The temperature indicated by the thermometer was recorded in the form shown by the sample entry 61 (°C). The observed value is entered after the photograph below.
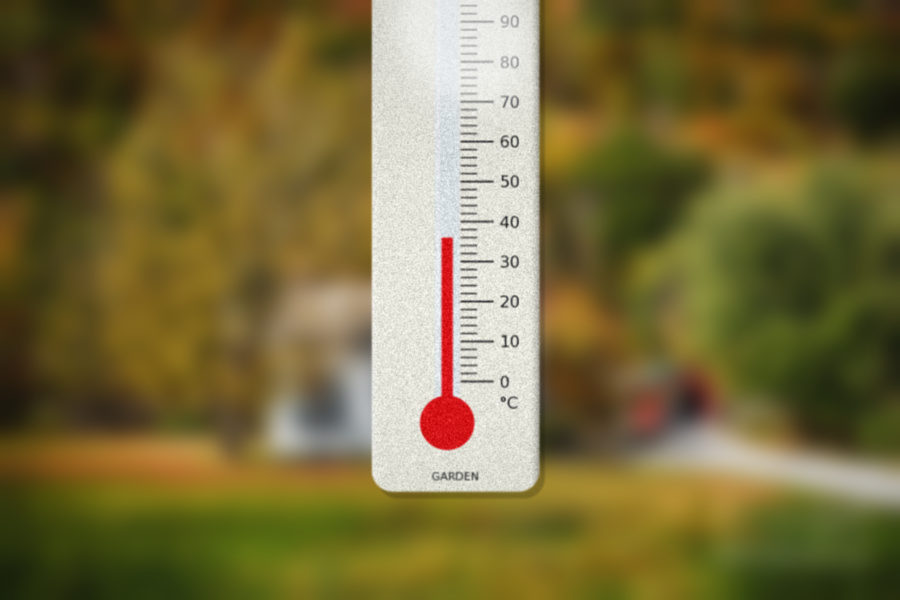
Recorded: 36 (°C)
